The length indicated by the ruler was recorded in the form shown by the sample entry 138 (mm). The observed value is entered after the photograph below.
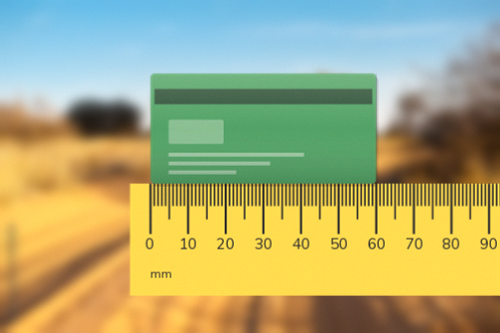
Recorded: 60 (mm)
